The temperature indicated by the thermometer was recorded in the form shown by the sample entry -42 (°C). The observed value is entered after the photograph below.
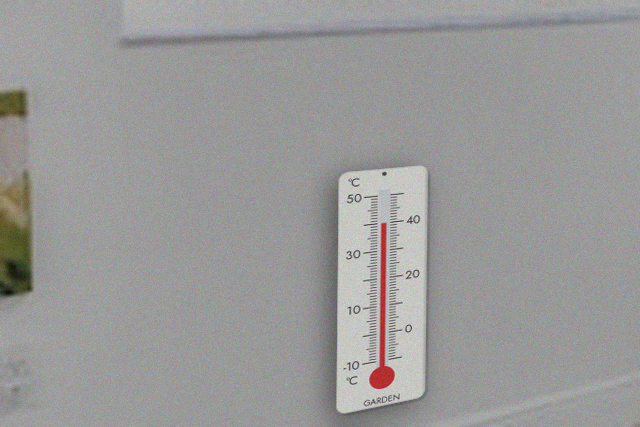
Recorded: 40 (°C)
